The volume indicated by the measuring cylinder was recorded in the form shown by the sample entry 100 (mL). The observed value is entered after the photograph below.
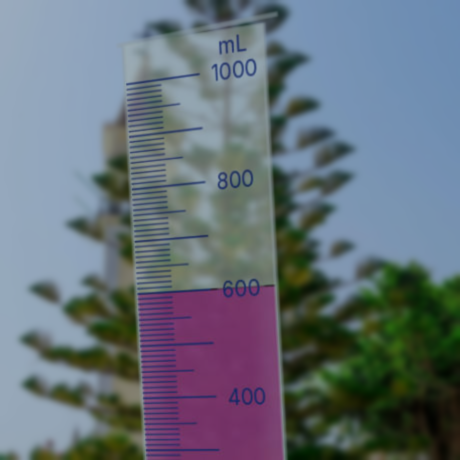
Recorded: 600 (mL)
